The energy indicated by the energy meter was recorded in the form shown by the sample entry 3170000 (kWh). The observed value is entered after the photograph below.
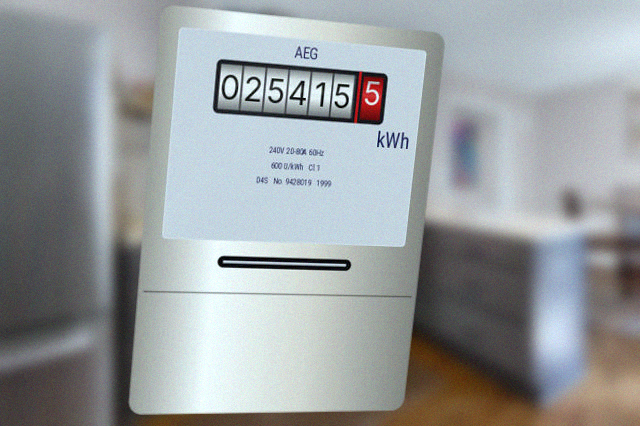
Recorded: 25415.5 (kWh)
